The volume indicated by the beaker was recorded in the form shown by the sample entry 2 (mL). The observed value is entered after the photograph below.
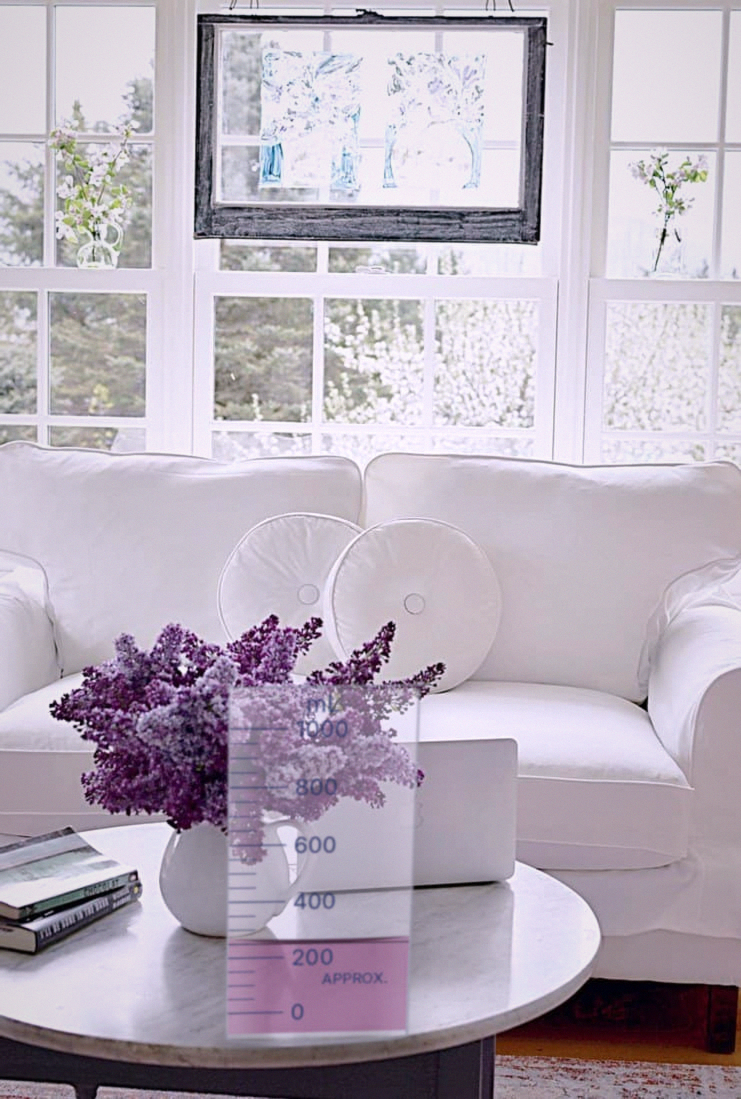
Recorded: 250 (mL)
